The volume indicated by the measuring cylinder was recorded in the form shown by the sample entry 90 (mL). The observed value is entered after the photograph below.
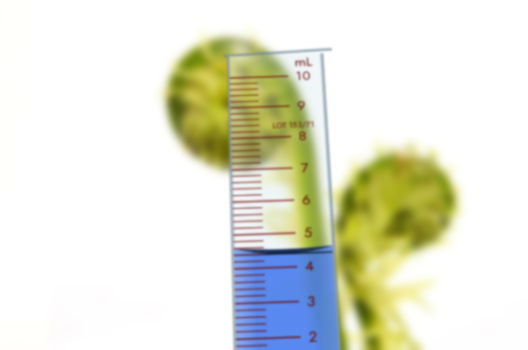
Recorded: 4.4 (mL)
